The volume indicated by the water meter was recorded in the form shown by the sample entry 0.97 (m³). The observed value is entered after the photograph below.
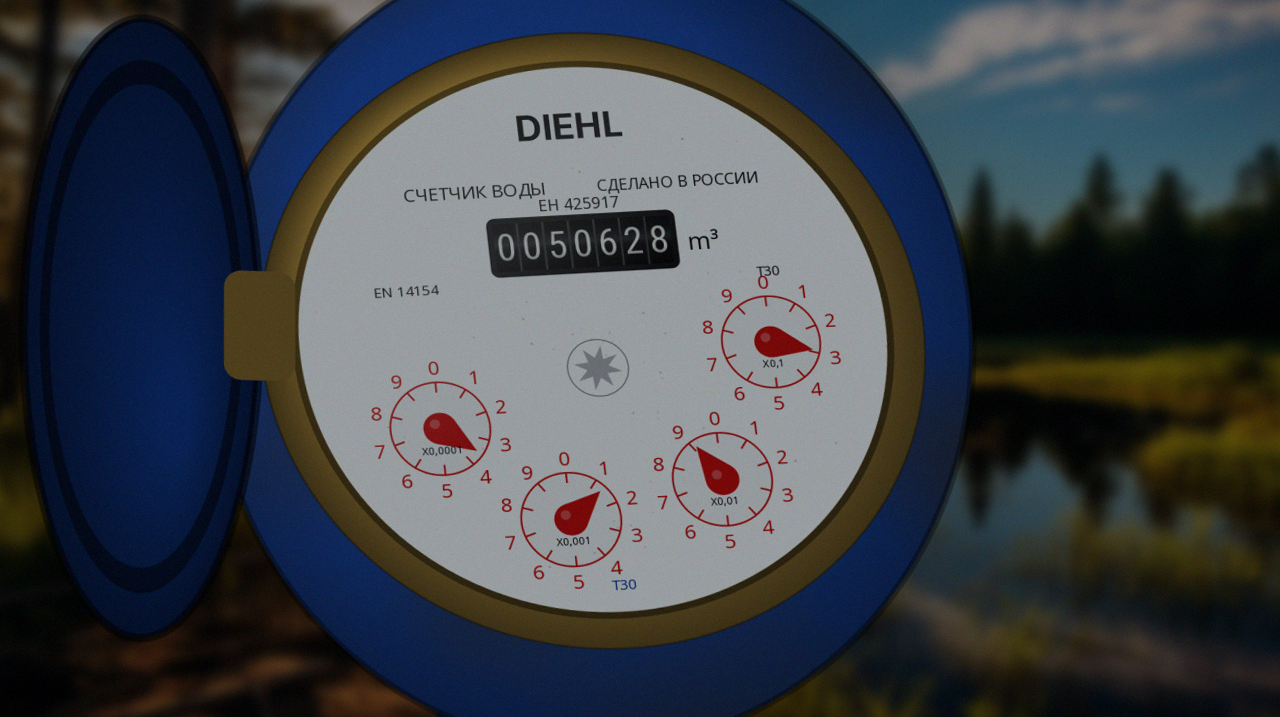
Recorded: 50628.2913 (m³)
